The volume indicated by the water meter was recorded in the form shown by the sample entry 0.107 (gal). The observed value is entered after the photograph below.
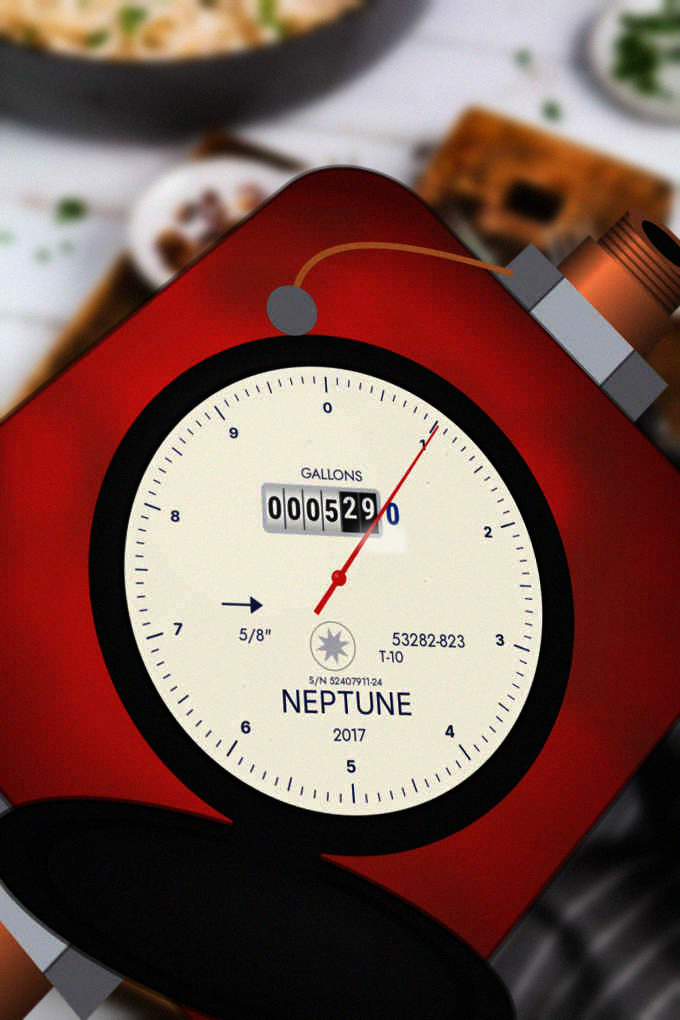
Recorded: 5291.0 (gal)
